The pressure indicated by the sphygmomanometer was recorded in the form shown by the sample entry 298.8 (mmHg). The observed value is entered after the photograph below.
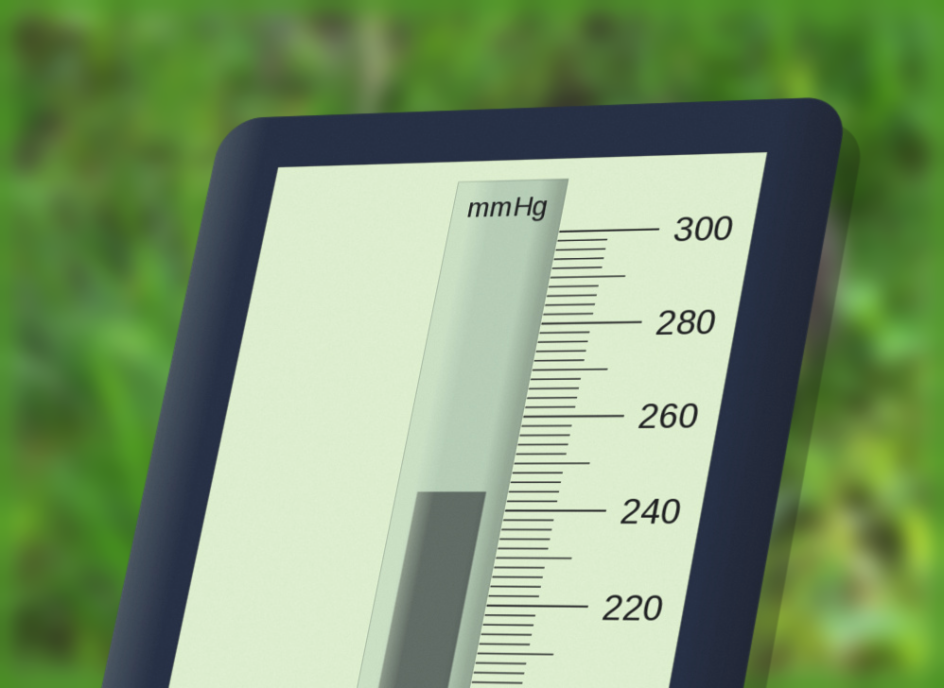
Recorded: 244 (mmHg)
